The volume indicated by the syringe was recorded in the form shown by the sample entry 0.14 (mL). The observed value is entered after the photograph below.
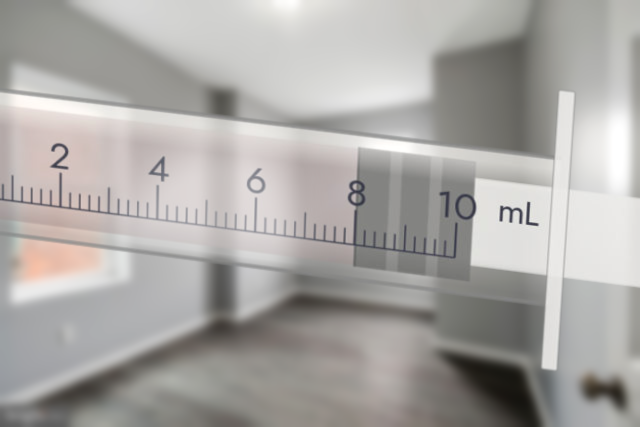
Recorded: 8 (mL)
